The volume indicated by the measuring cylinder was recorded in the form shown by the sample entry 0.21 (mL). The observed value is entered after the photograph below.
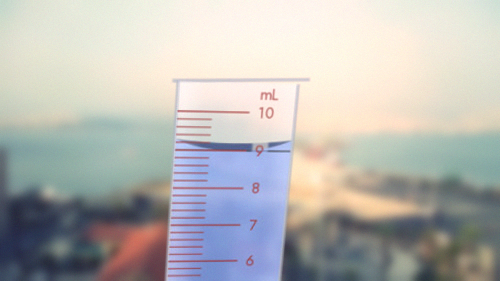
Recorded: 9 (mL)
